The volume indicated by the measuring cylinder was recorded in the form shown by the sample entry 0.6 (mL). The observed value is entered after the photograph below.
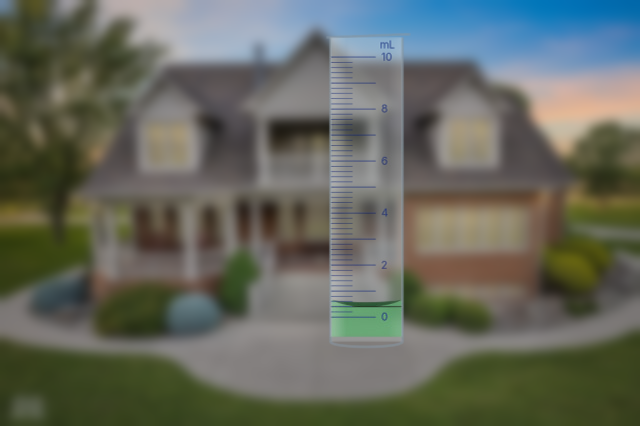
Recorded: 0.4 (mL)
